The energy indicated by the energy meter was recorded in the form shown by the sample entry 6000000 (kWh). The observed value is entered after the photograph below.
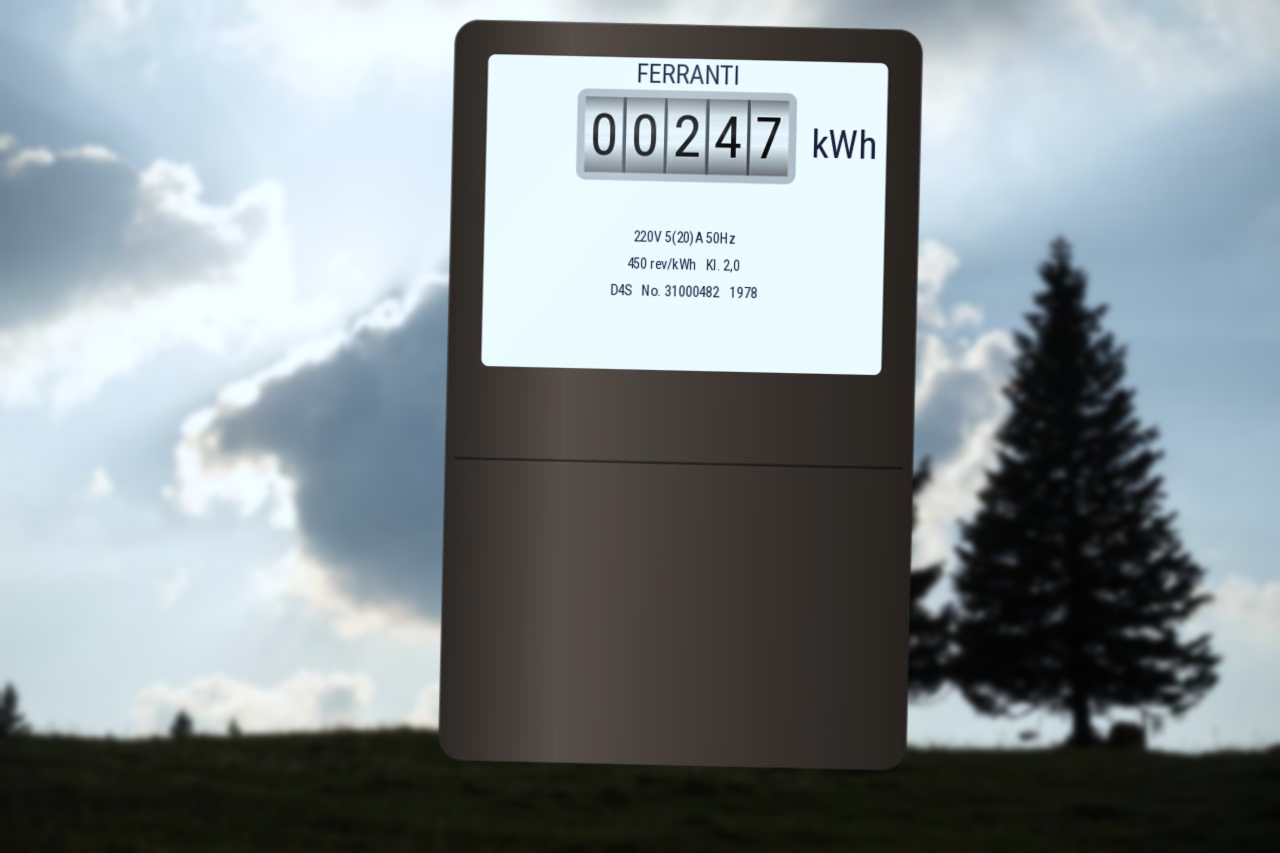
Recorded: 247 (kWh)
